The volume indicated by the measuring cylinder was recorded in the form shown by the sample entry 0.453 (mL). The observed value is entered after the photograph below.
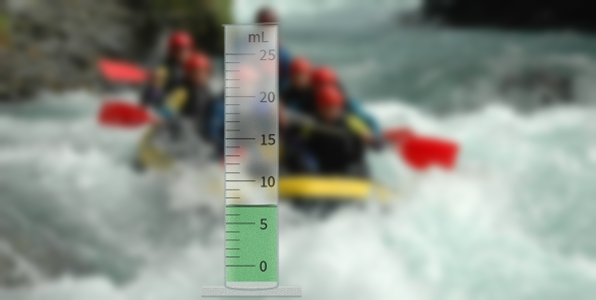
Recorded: 7 (mL)
